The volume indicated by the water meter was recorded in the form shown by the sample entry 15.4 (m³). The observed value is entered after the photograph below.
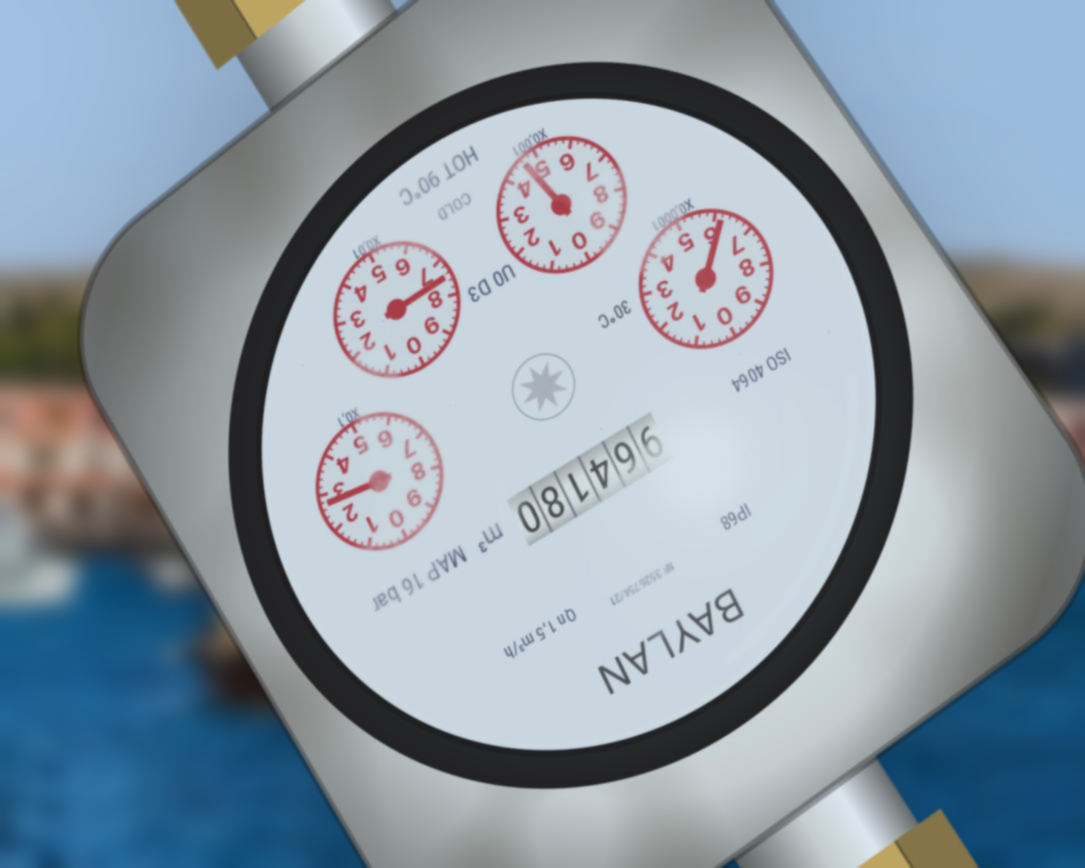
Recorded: 964180.2746 (m³)
